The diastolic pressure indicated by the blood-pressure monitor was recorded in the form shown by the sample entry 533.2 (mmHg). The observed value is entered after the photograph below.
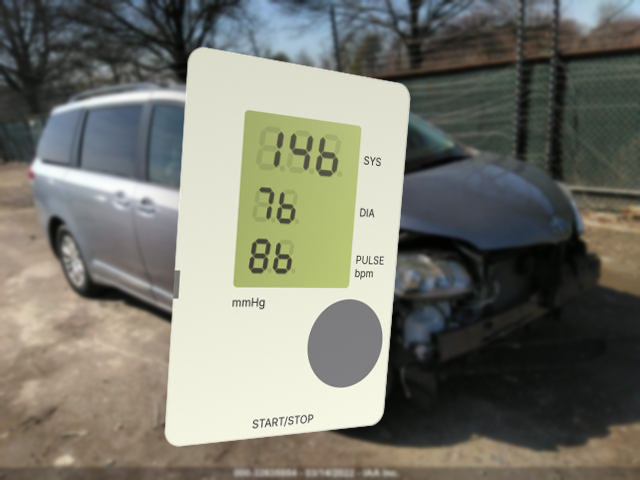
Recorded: 76 (mmHg)
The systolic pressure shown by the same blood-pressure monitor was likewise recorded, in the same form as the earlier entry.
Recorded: 146 (mmHg)
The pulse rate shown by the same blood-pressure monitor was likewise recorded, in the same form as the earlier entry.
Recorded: 86 (bpm)
